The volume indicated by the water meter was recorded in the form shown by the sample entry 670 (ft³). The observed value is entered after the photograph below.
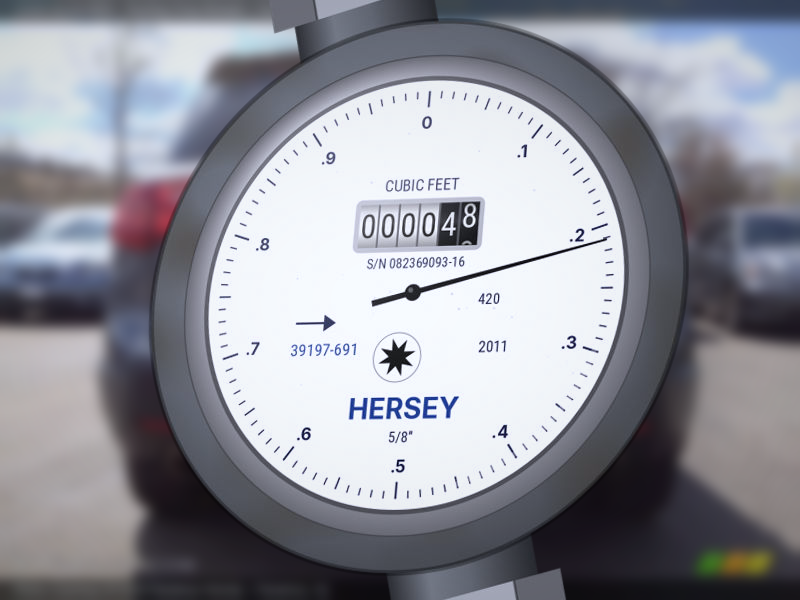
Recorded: 48.21 (ft³)
